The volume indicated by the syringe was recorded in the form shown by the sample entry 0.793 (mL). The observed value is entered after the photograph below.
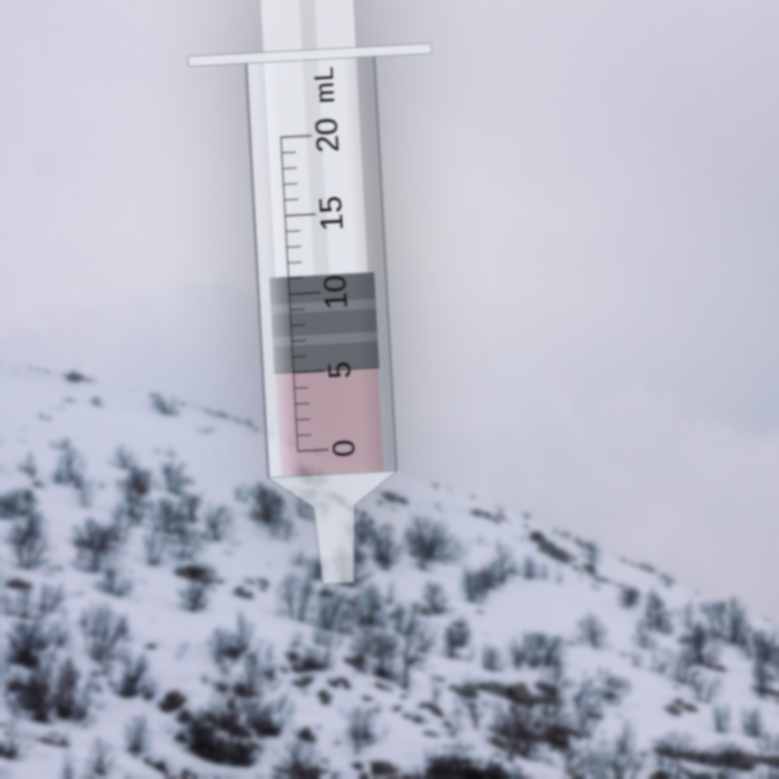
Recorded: 5 (mL)
